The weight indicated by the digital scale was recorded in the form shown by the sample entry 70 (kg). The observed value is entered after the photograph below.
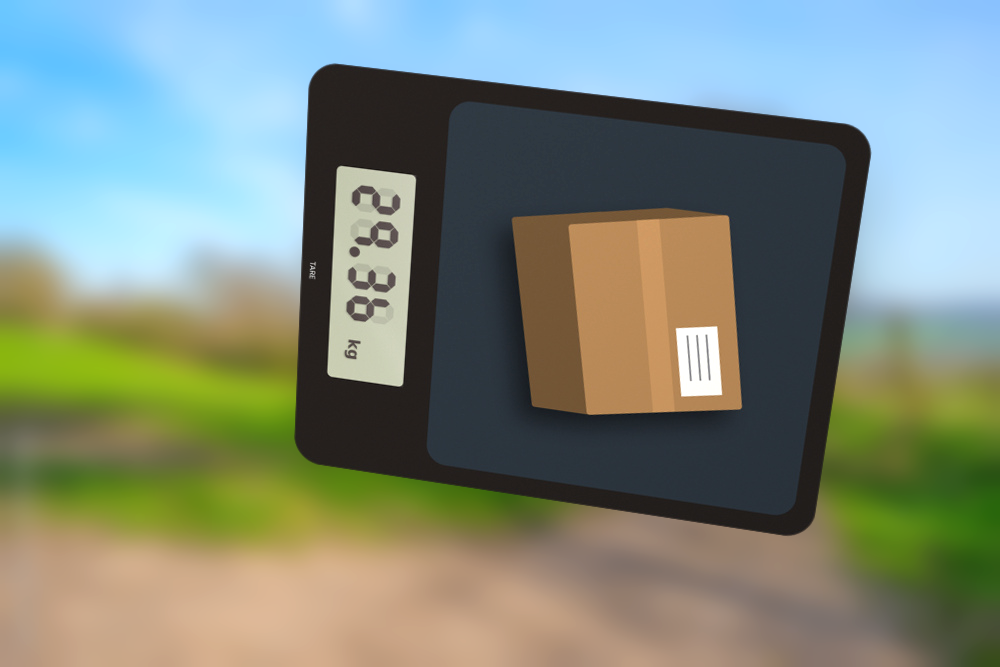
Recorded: 29.36 (kg)
